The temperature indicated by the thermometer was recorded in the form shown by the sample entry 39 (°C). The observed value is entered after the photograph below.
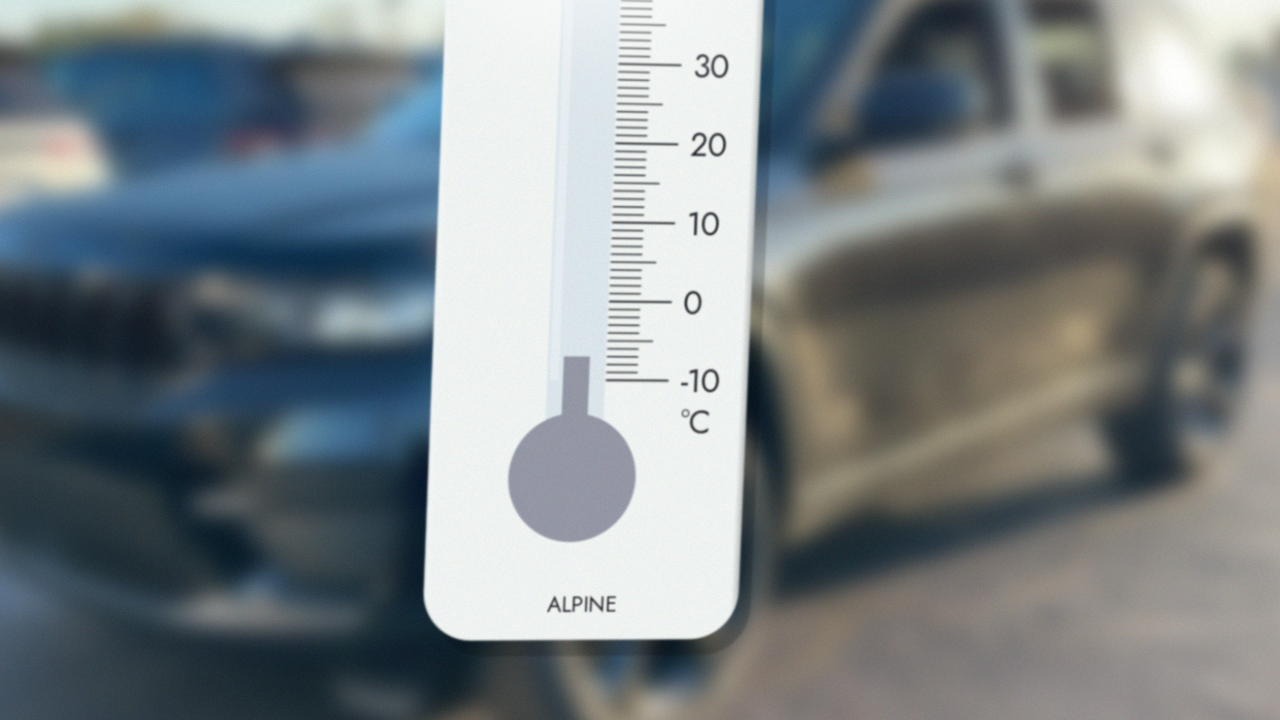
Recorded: -7 (°C)
